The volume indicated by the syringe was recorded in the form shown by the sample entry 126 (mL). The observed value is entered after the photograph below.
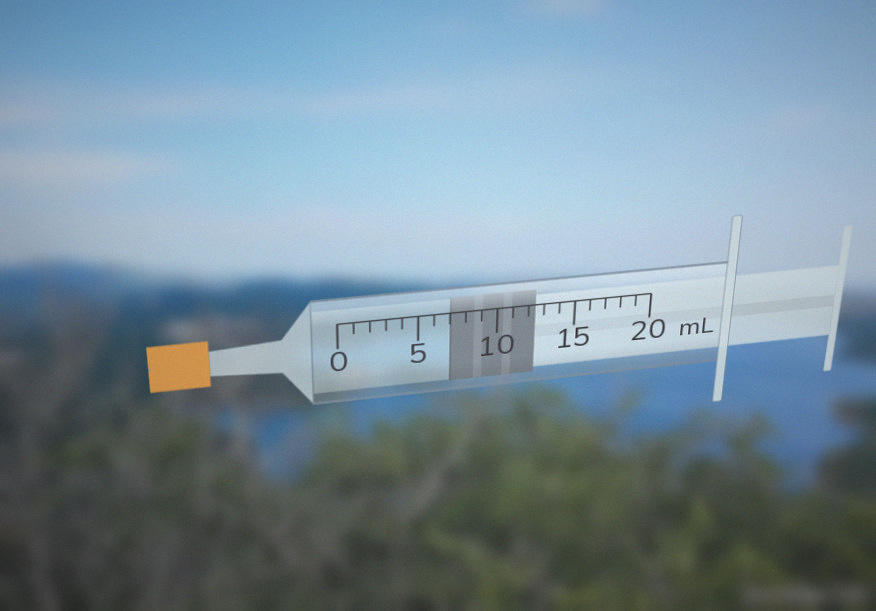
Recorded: 7 (mL)
